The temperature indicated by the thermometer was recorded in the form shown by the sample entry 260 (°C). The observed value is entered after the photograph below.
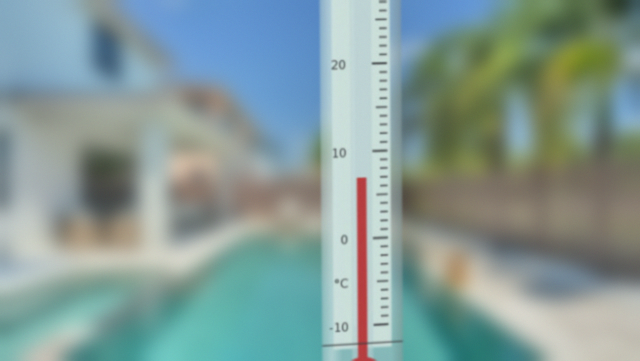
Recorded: 7 (°C)
